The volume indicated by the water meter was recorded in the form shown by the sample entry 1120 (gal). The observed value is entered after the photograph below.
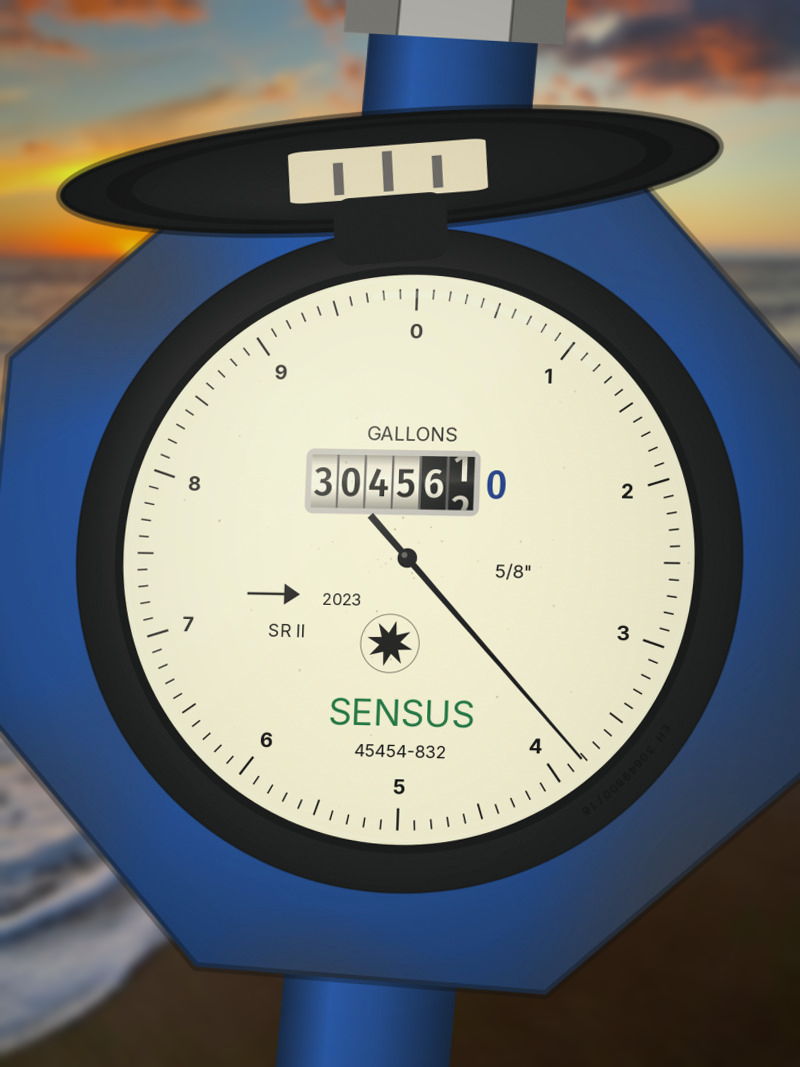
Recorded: 3045613.8 (gal)
